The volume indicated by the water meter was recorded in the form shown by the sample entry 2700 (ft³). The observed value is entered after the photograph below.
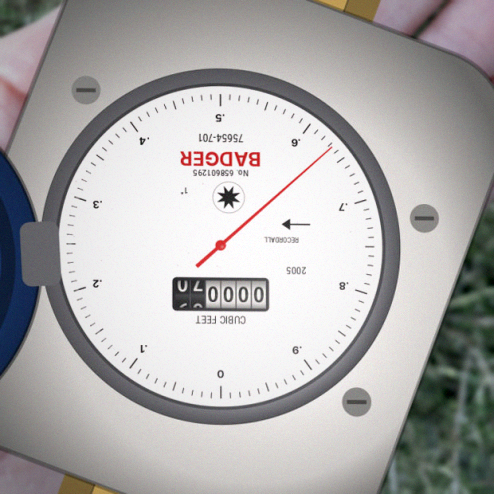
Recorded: 69.63 (ft³)
